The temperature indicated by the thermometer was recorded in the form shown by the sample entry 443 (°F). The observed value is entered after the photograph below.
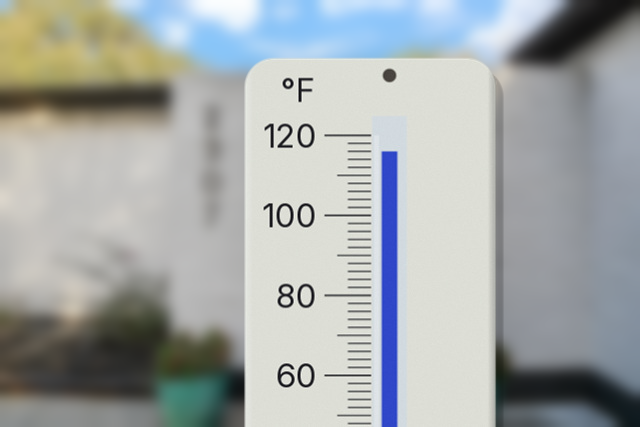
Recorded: 116 (°F)
